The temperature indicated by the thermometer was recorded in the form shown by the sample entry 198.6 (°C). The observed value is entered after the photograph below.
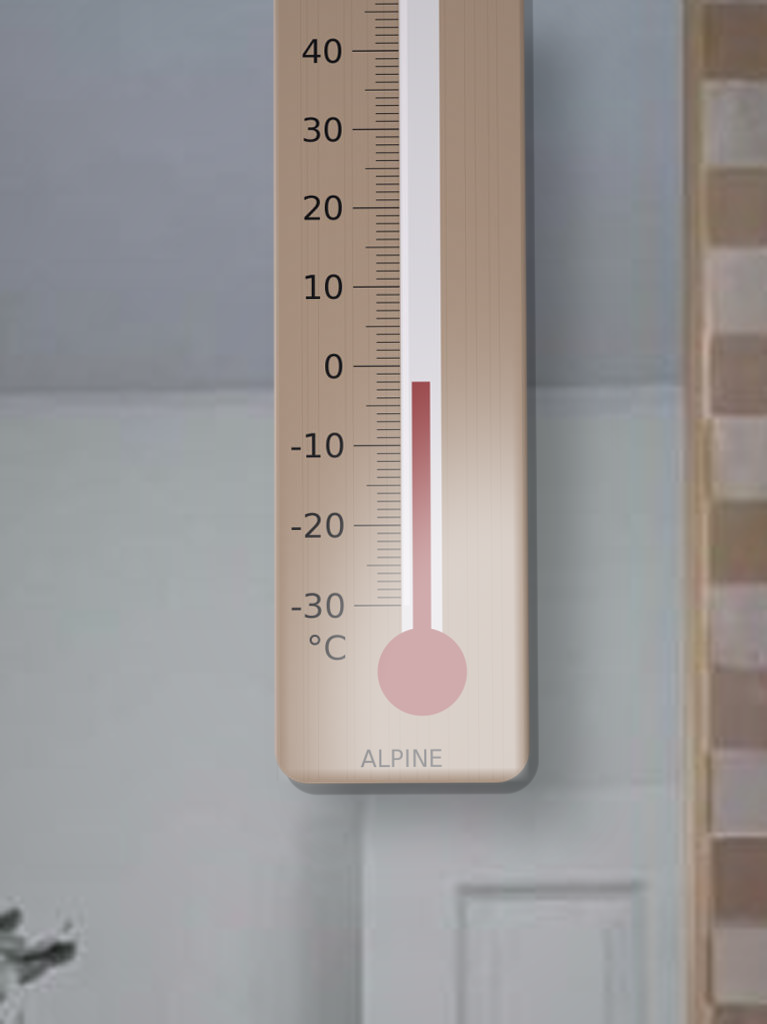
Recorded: -2 (°C)
